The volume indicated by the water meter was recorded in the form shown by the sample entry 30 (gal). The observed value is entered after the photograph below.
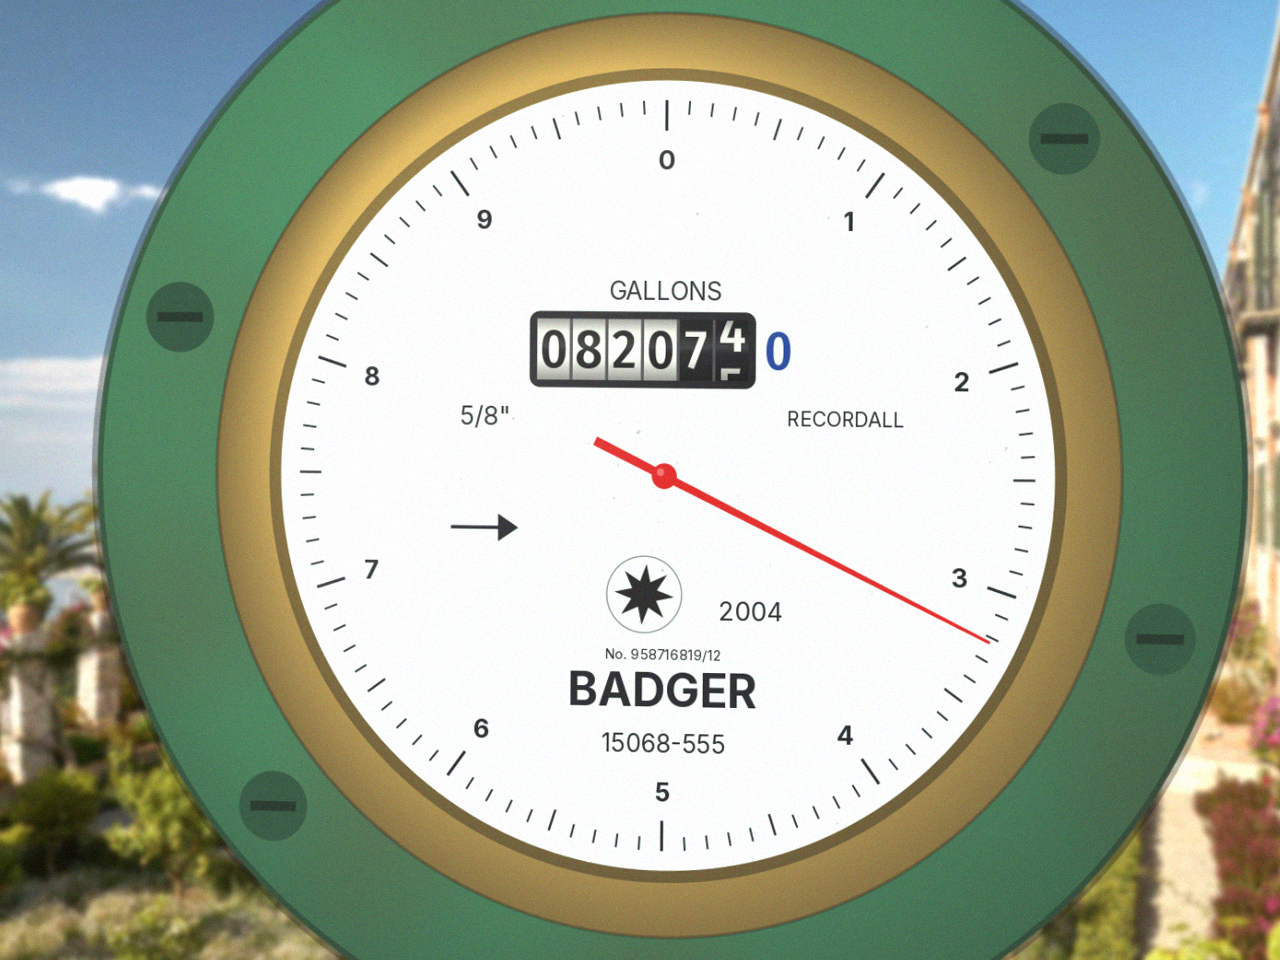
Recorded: 820743.2 (gal)
